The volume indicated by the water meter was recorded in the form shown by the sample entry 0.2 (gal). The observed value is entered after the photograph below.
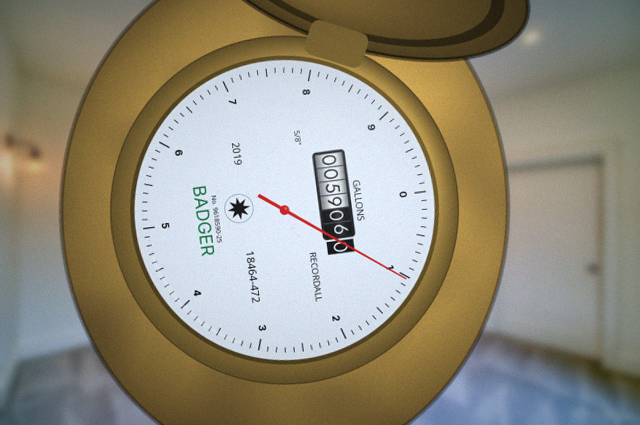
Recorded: 59061.0 (gal)
